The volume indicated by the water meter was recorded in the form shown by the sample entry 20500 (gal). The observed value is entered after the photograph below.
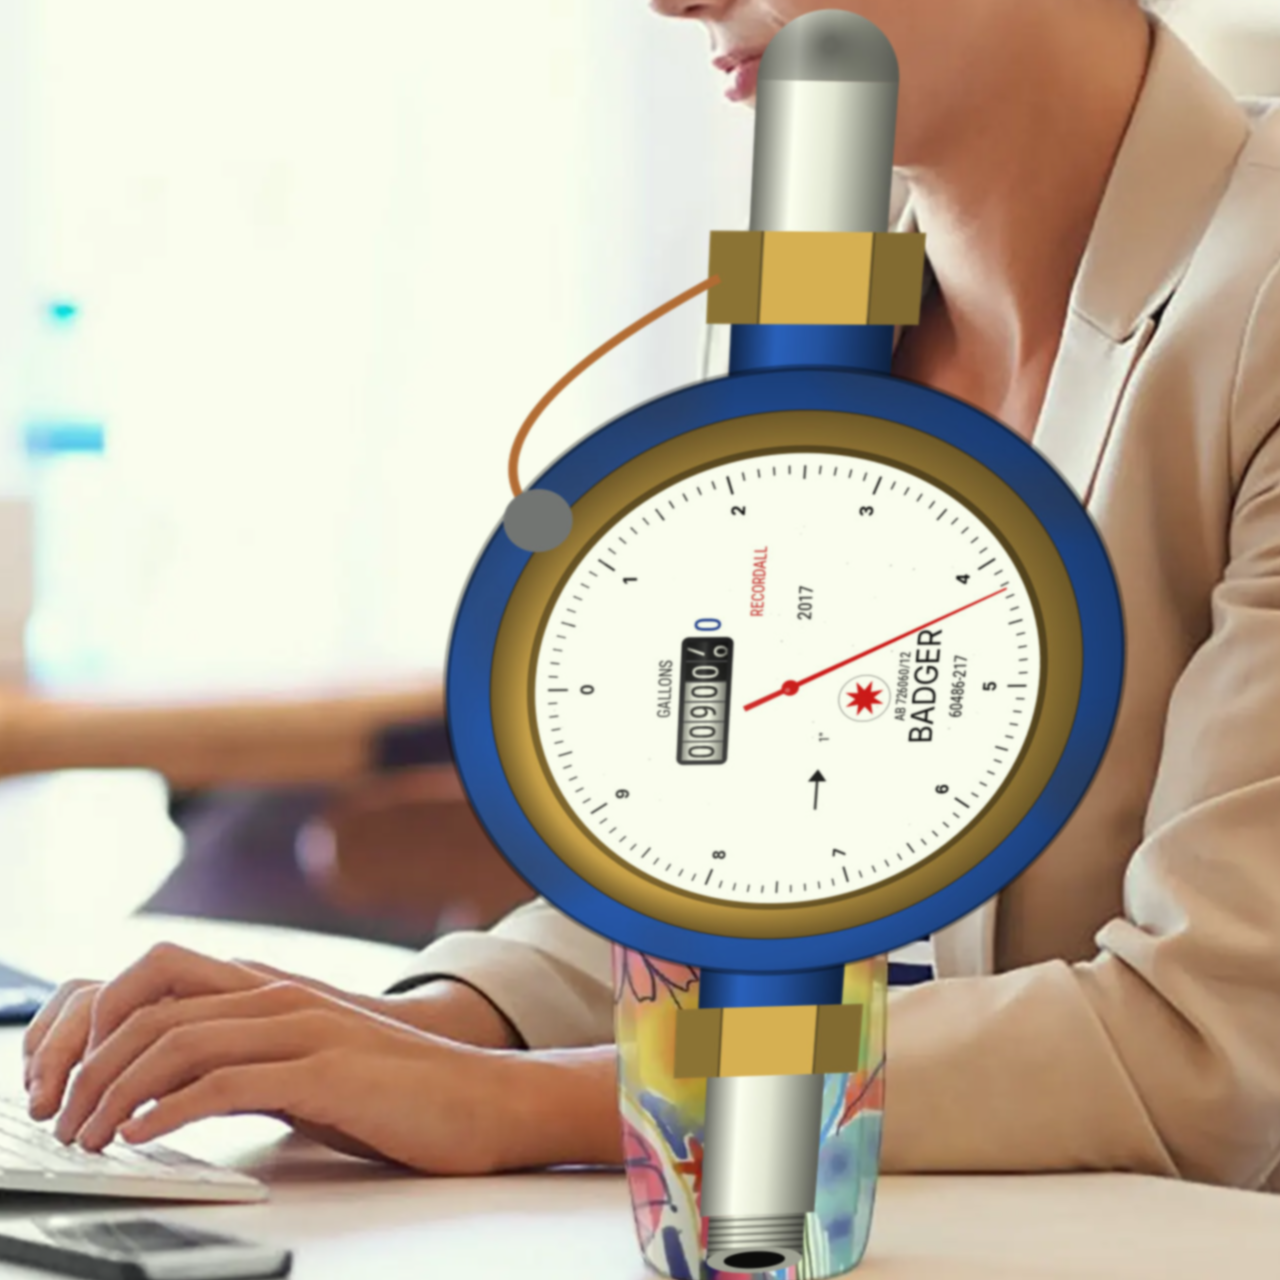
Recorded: 90074.2 (gal)
